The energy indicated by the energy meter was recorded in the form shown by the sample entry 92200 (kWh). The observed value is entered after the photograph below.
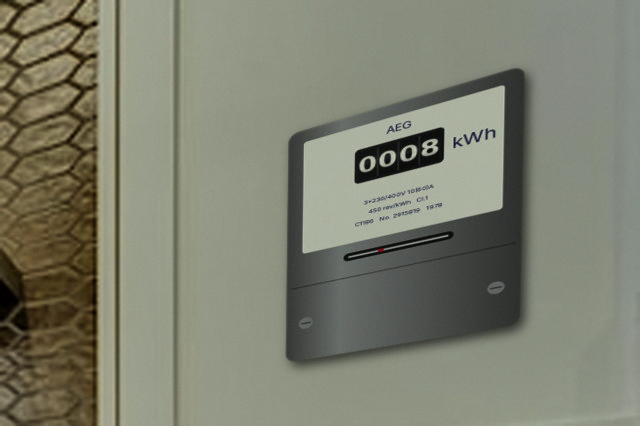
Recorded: 8 (kWh)
